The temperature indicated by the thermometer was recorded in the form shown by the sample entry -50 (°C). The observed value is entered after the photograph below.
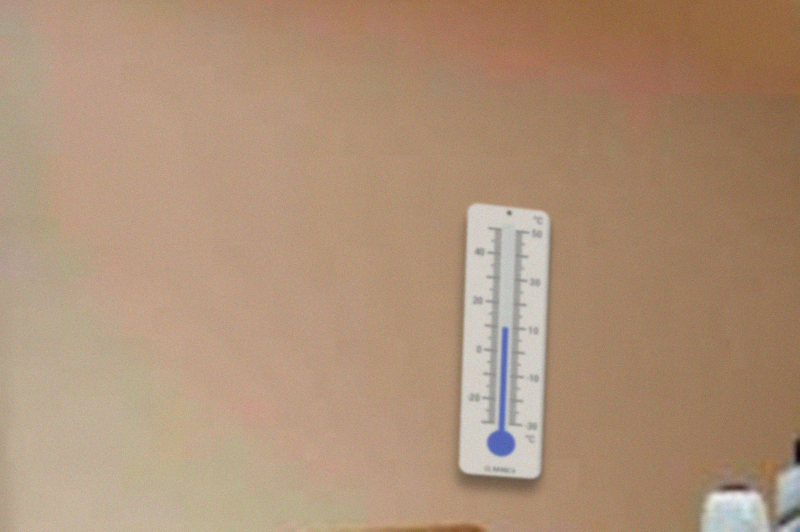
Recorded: 10 (°C)
